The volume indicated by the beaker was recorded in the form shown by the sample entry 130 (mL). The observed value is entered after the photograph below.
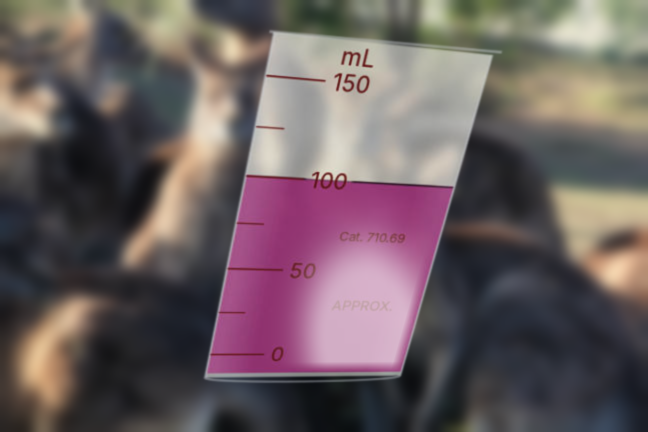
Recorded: 100 (mL)
